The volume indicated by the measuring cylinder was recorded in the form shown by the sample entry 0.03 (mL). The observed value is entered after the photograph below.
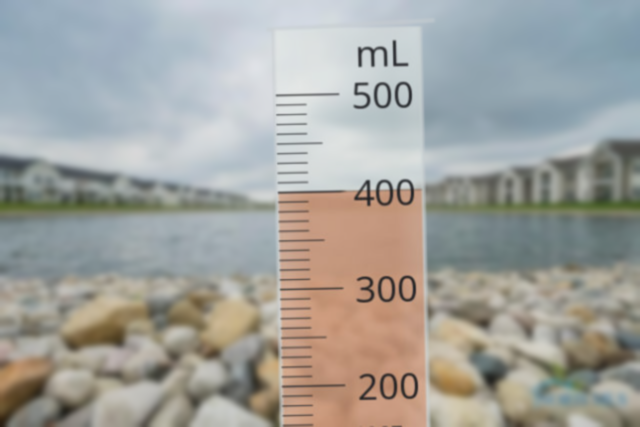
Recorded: 400 (mL)
